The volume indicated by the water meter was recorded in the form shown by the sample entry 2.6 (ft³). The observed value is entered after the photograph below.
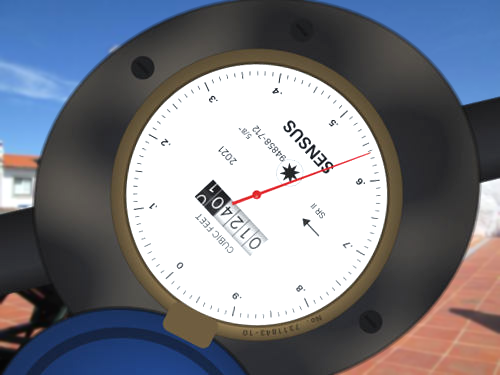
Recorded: 12400.56 (ft³)
